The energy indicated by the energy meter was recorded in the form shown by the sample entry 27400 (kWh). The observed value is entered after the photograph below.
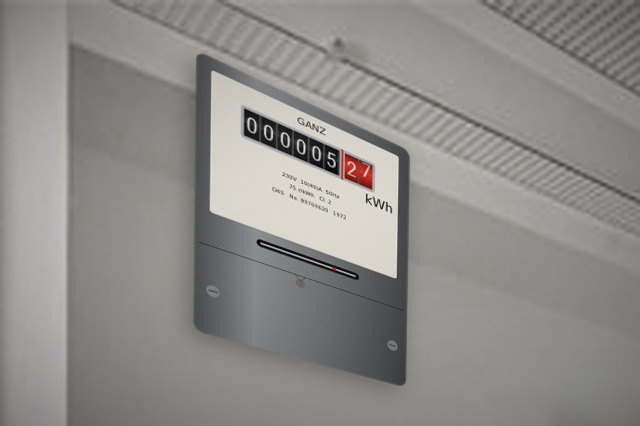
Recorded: 5.27 (kWh)
